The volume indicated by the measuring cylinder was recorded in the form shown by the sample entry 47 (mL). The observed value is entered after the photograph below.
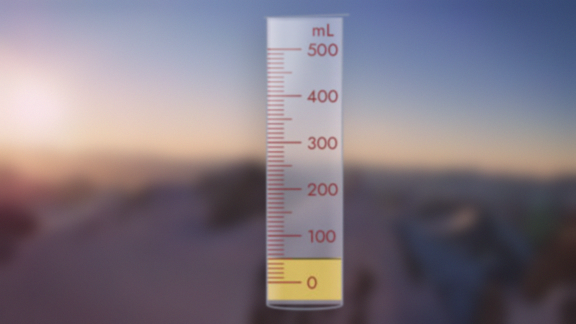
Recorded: 50 (mL)
